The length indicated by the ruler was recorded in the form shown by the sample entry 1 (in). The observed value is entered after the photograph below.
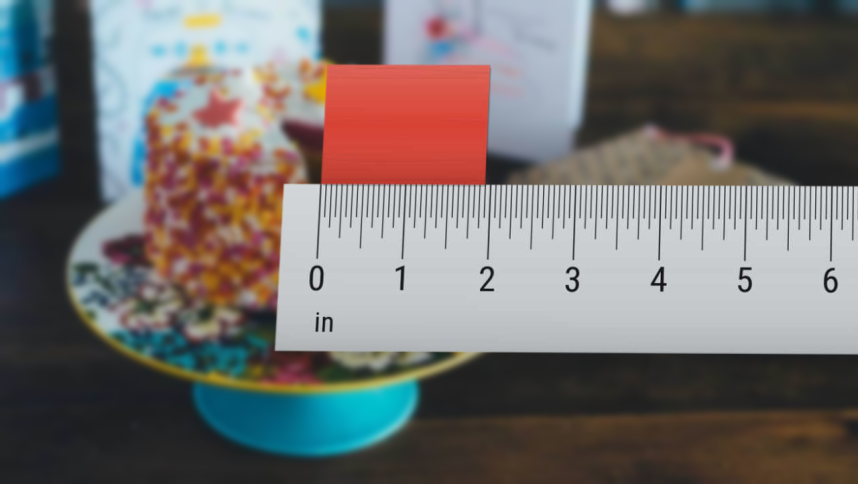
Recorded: 1.9375 (in)
